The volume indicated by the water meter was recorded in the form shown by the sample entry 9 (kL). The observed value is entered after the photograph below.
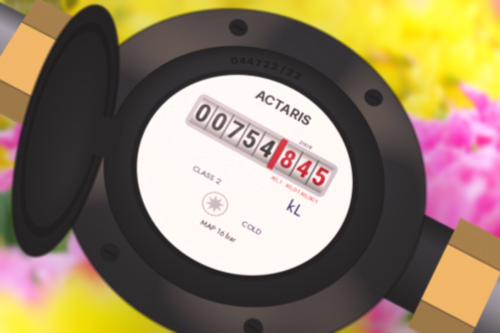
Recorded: 754.845 (kL)
